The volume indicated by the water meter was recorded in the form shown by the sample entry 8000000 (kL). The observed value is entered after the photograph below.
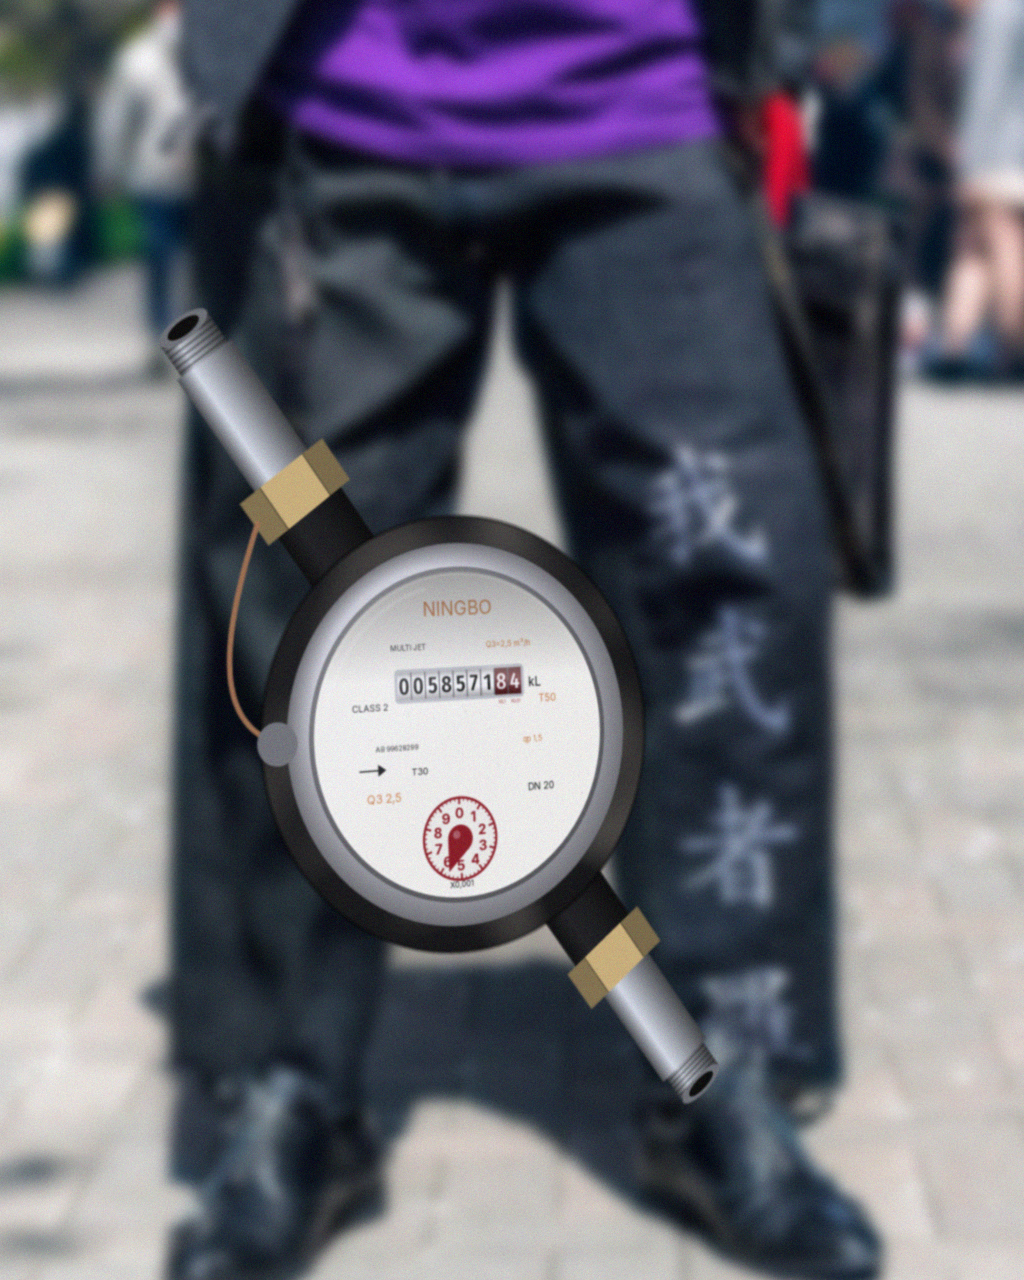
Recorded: 58571.845 (kL)
